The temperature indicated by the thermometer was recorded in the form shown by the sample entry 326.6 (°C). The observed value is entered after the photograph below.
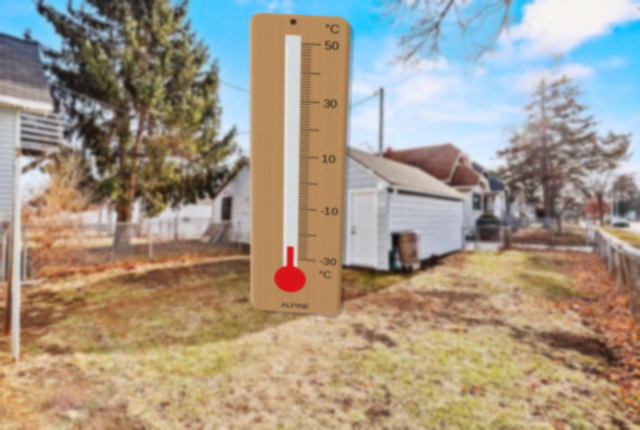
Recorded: -25 (°C)
